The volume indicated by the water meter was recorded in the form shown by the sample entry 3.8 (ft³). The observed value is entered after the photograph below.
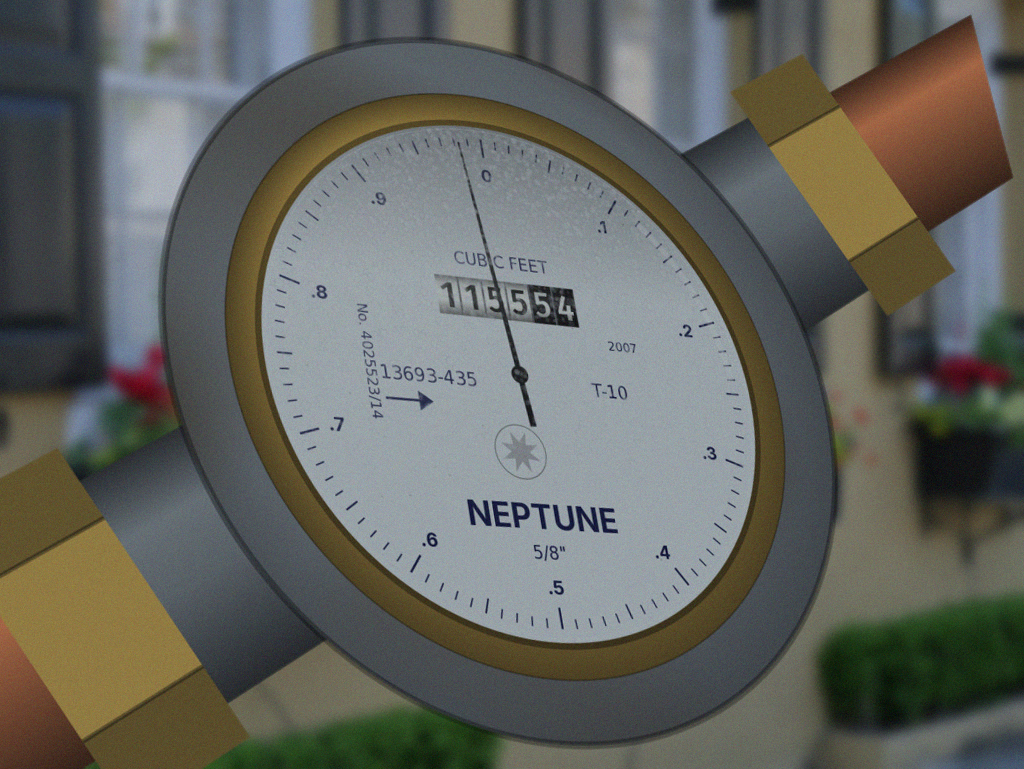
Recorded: 115553.98 (ft³)
